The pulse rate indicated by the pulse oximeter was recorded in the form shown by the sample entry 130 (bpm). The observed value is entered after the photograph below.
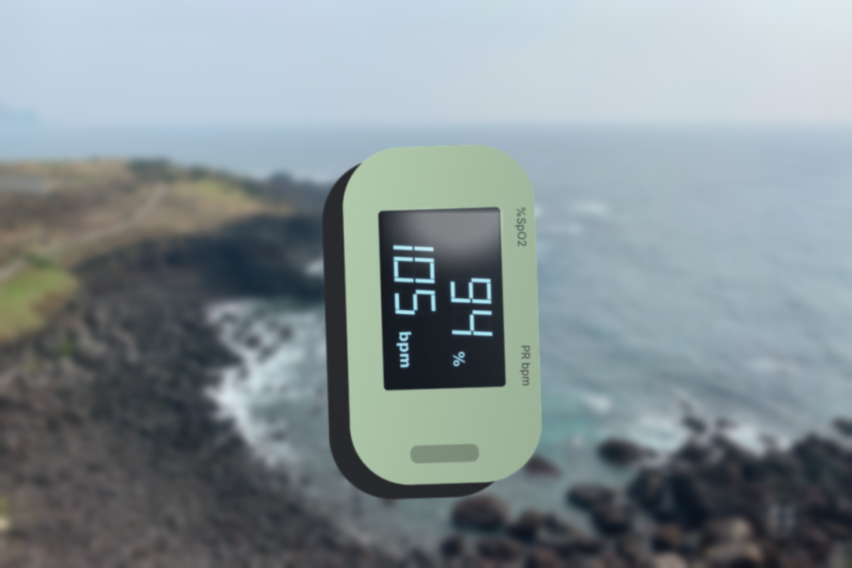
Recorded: 105 (bpm)
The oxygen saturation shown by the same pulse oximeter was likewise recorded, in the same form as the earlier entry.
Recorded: 94 (%)
